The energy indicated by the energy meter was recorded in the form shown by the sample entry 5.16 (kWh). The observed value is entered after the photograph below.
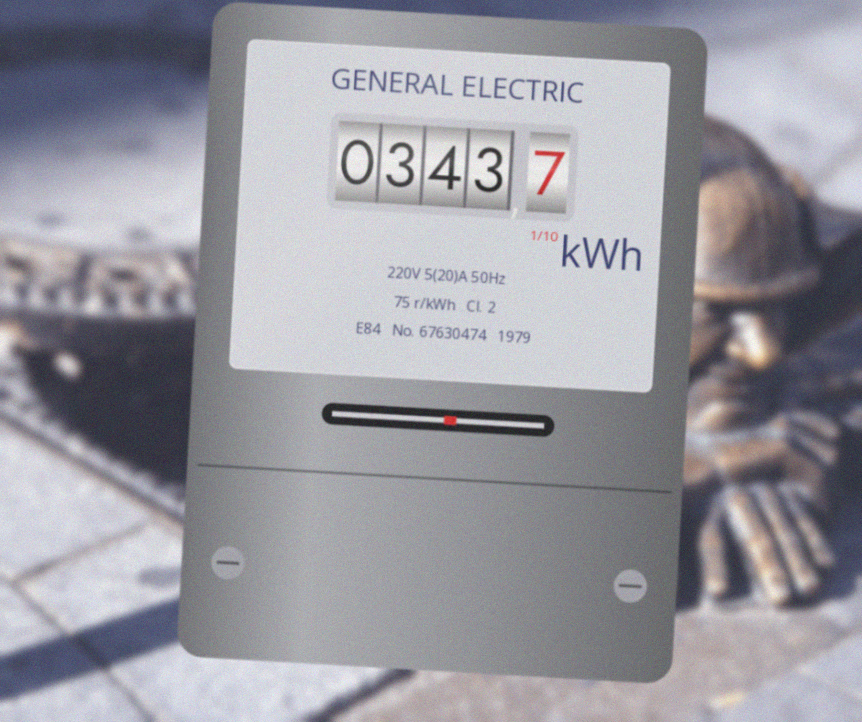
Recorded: 343.7 (kWh)
